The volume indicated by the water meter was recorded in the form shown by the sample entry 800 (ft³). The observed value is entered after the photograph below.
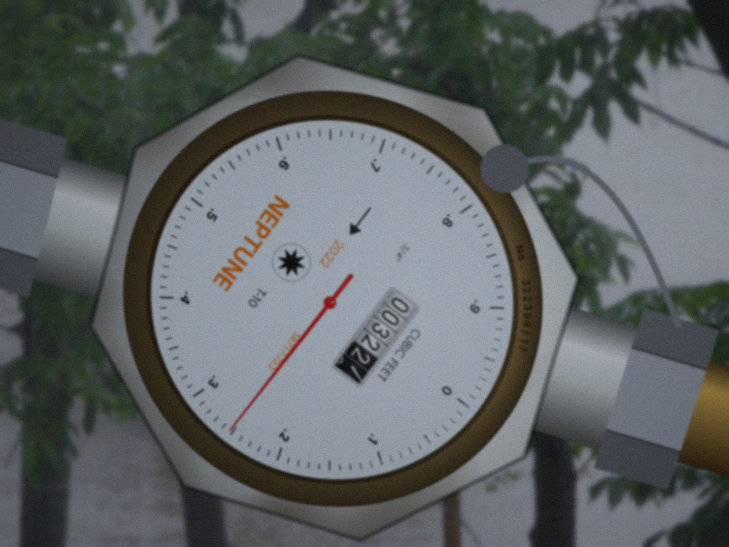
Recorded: 3227.25 (ft³)
